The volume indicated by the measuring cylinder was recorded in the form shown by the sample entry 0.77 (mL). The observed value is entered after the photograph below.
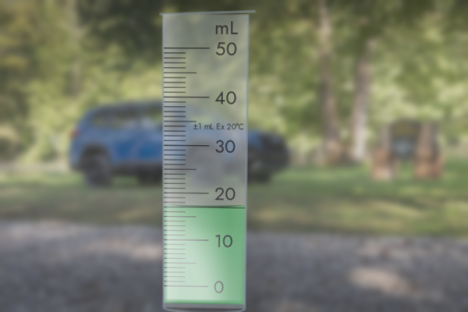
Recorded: 17 (mL)
